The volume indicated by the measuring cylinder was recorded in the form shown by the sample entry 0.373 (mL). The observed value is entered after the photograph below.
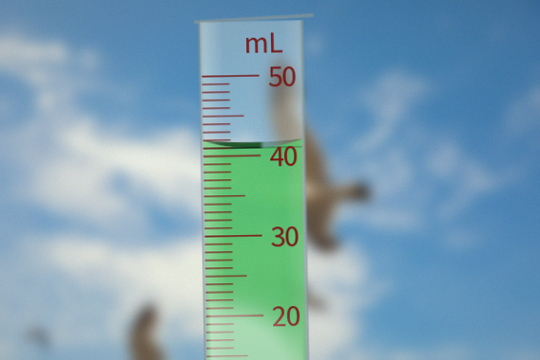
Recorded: 41 (mL)
